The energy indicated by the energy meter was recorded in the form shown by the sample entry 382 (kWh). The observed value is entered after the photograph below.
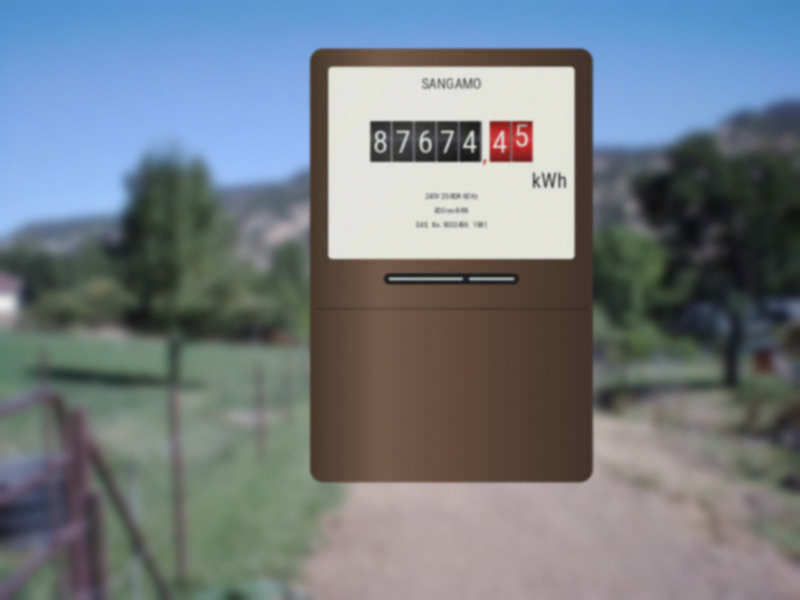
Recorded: 87674.45 (kWh)
